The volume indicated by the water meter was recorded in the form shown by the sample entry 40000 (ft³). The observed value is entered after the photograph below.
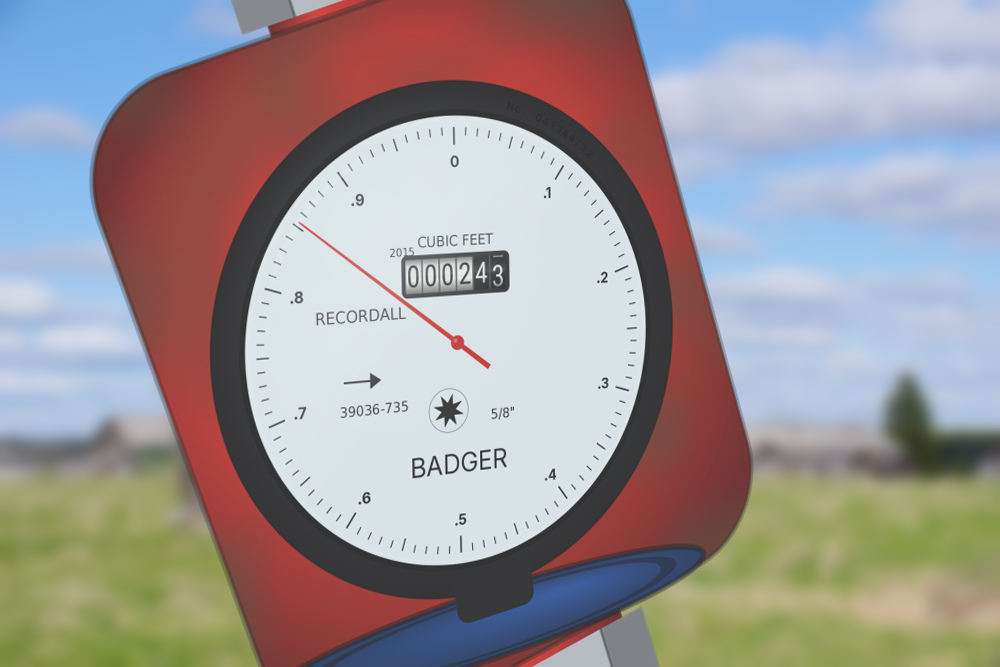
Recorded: 242.85 (ft³)
